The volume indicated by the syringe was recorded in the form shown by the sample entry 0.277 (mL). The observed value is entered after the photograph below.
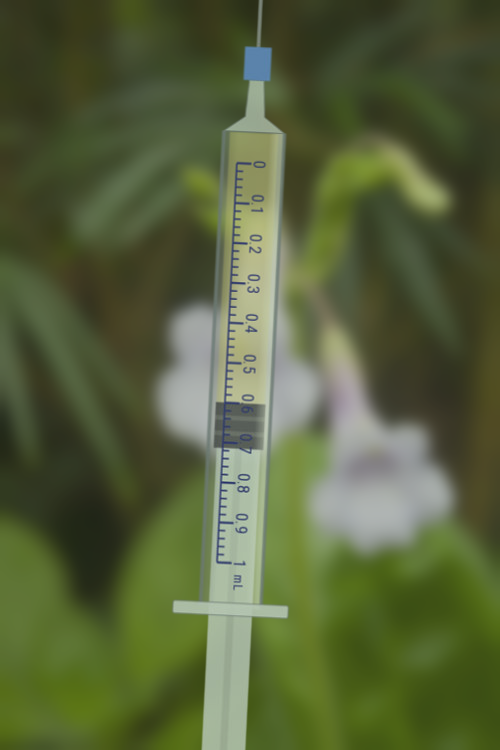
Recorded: 0.6 (mL)
